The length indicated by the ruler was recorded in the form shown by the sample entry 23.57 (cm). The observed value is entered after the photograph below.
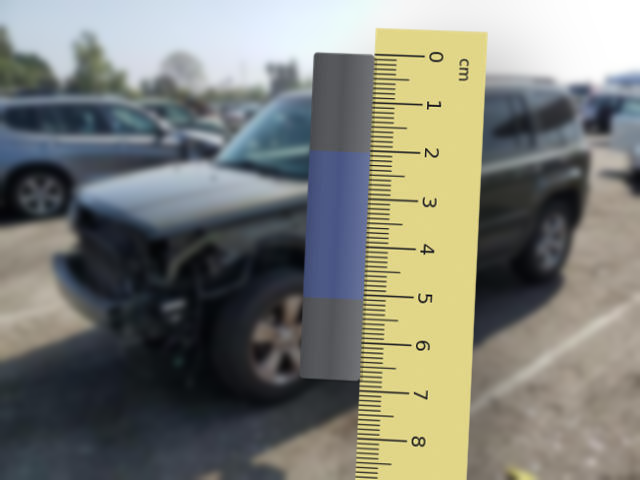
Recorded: 6.8 (cm)
